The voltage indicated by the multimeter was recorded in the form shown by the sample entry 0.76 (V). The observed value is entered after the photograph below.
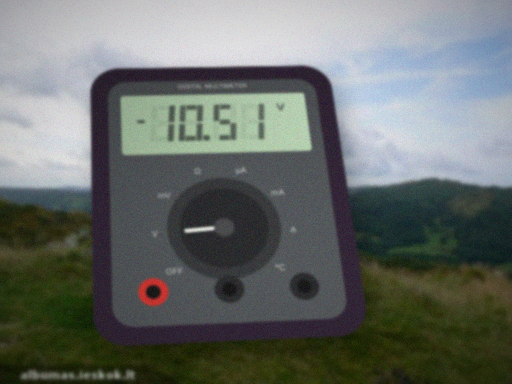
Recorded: -10.51 (V)
